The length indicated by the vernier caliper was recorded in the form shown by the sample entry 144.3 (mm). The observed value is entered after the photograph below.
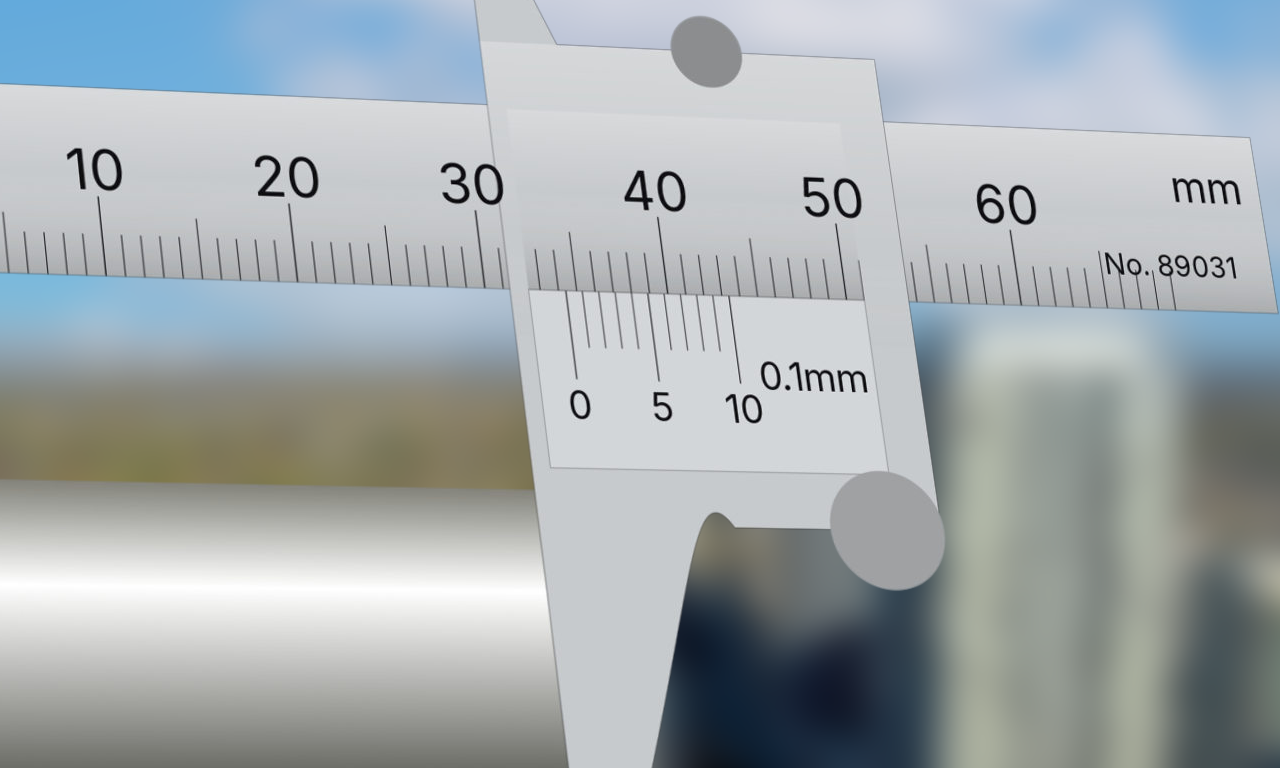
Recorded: 34.4 (mm)
